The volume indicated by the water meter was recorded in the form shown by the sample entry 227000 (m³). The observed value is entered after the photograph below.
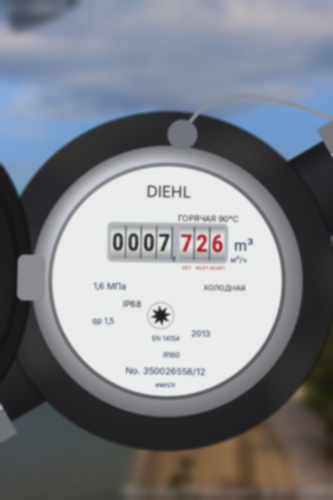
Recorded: 7.726 (m³)
